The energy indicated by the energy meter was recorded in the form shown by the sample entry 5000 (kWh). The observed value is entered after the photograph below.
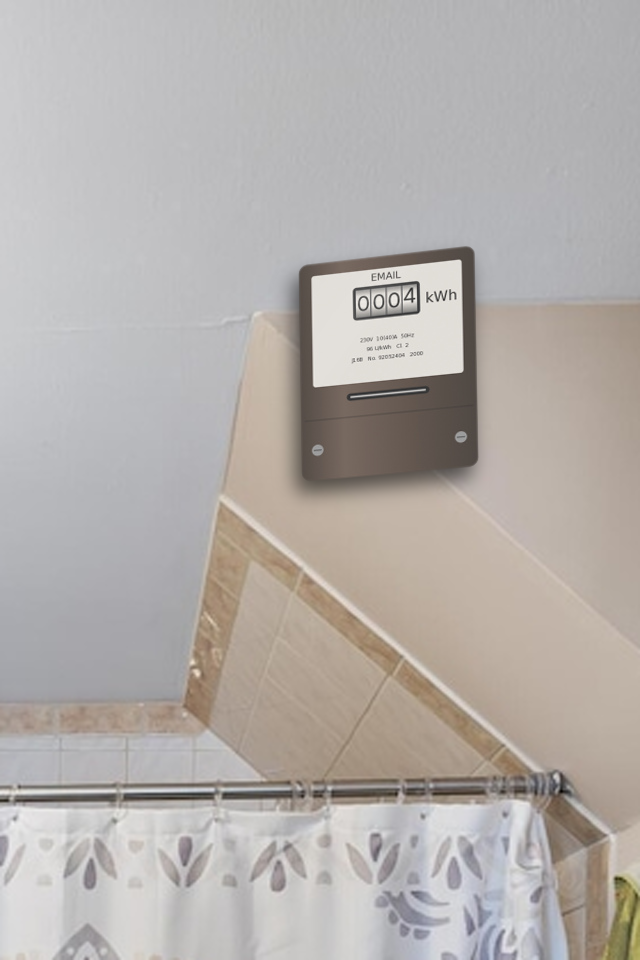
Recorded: 4 (kWh)
